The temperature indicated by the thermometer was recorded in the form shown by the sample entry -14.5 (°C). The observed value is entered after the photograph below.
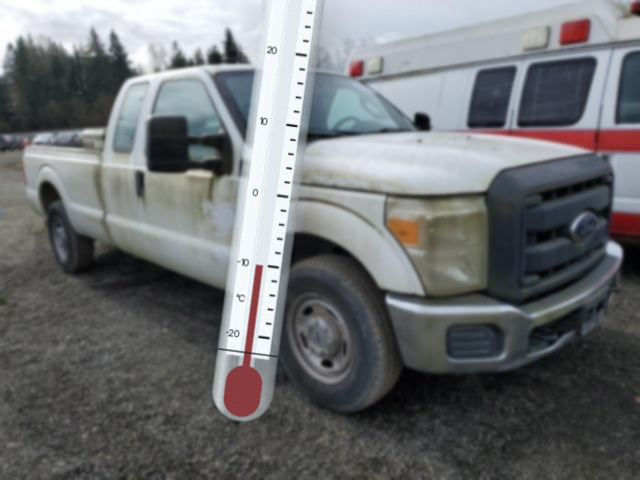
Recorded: -10 (°C)
